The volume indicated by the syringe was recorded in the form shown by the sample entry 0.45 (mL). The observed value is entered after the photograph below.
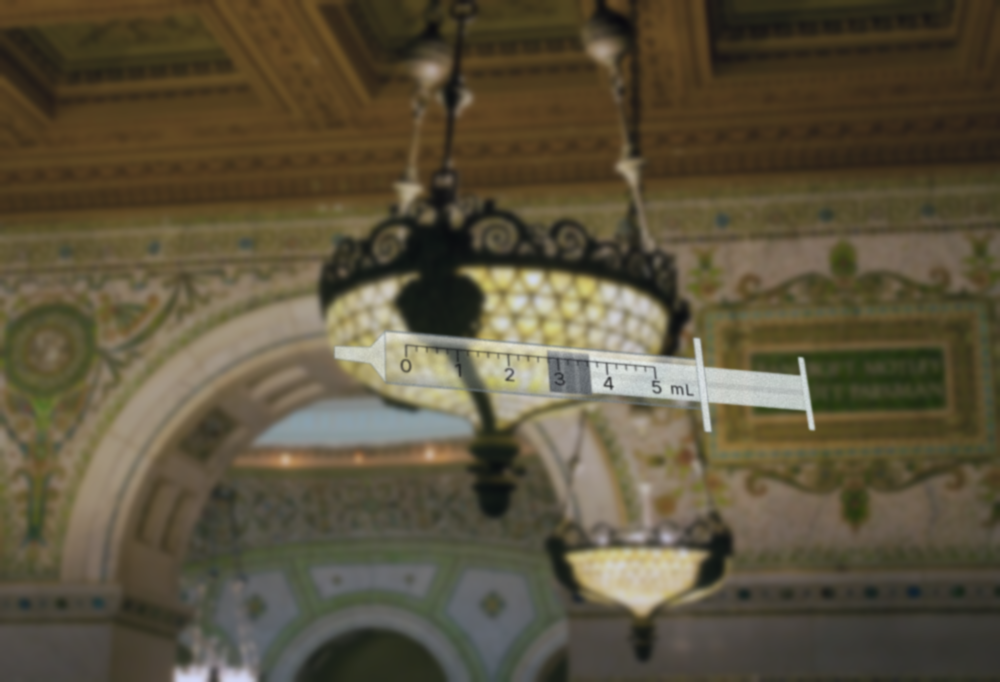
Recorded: 2.8 (mL)
